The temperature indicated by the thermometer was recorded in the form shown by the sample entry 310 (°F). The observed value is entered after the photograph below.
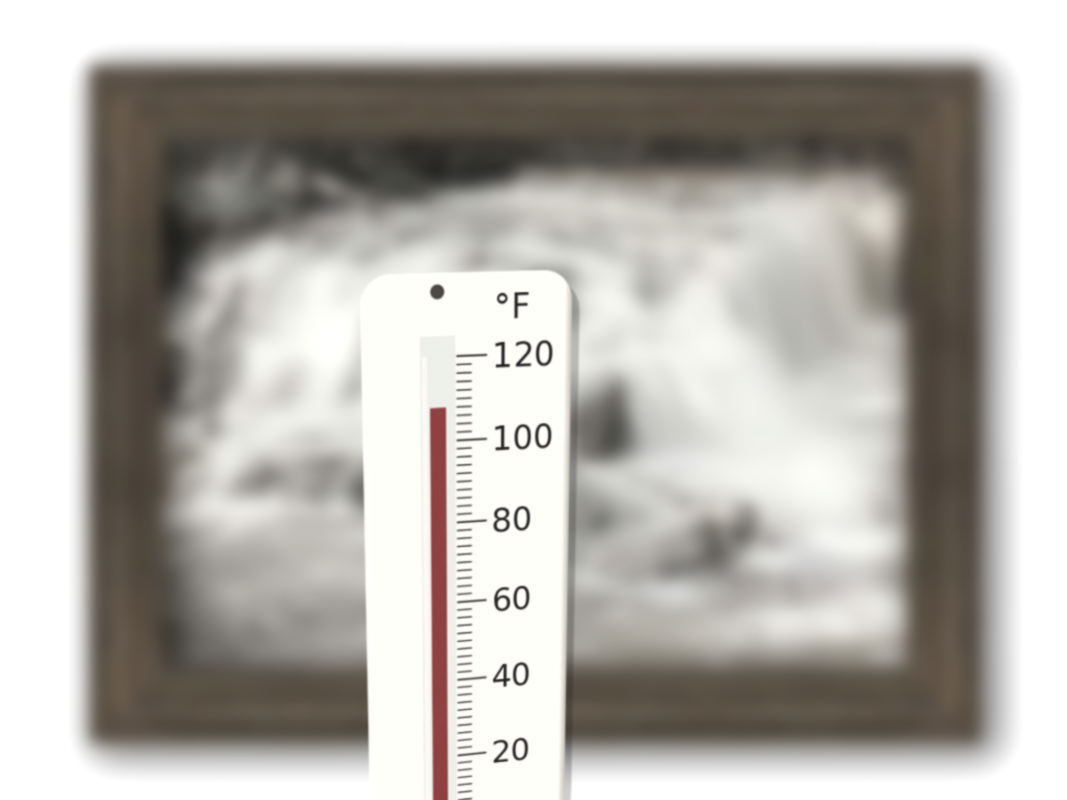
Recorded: 108 (°F)
